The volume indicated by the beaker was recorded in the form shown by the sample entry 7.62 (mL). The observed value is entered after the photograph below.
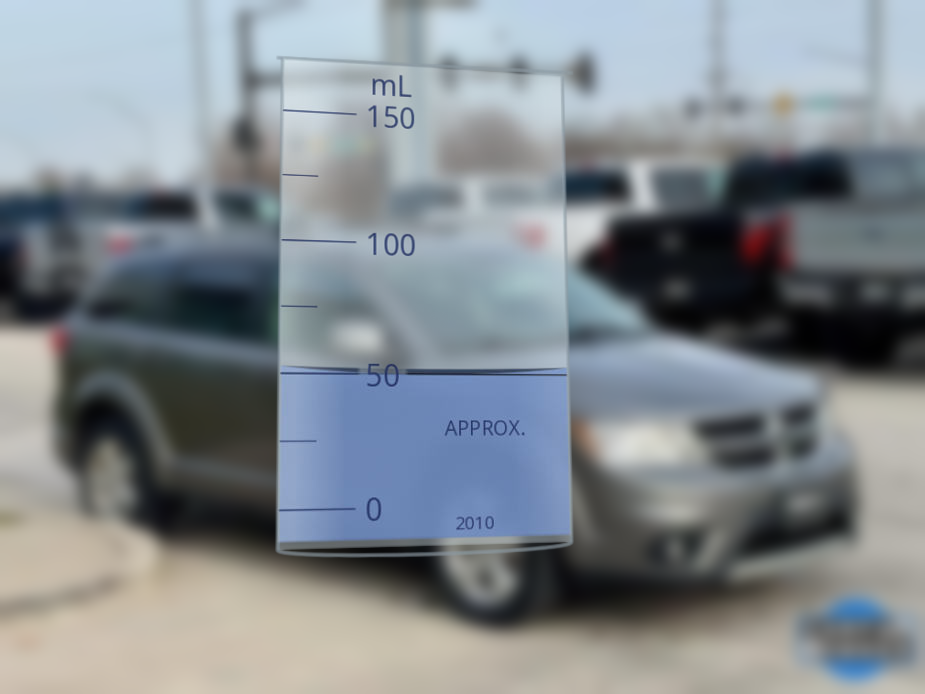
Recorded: 50 (mL)
